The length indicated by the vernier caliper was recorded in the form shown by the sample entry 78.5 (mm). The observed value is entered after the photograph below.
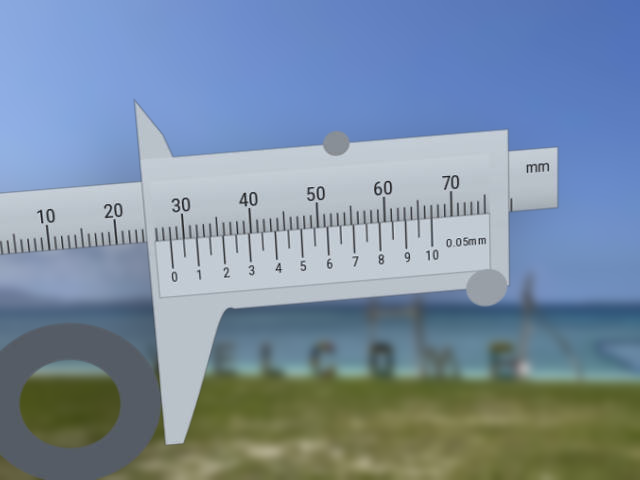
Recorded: 28.0 (mm)
